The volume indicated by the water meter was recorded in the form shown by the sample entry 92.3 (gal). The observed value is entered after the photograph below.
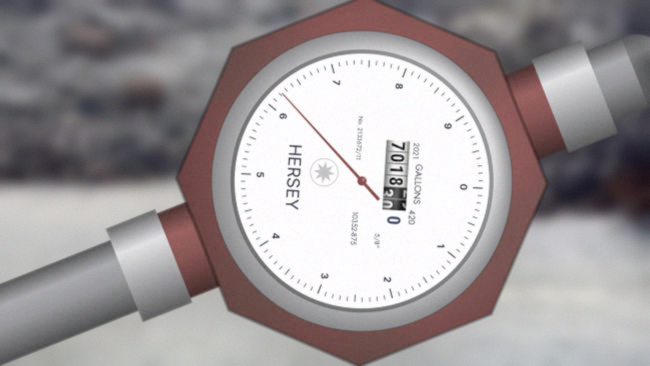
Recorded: 7018296.2 (gal)
